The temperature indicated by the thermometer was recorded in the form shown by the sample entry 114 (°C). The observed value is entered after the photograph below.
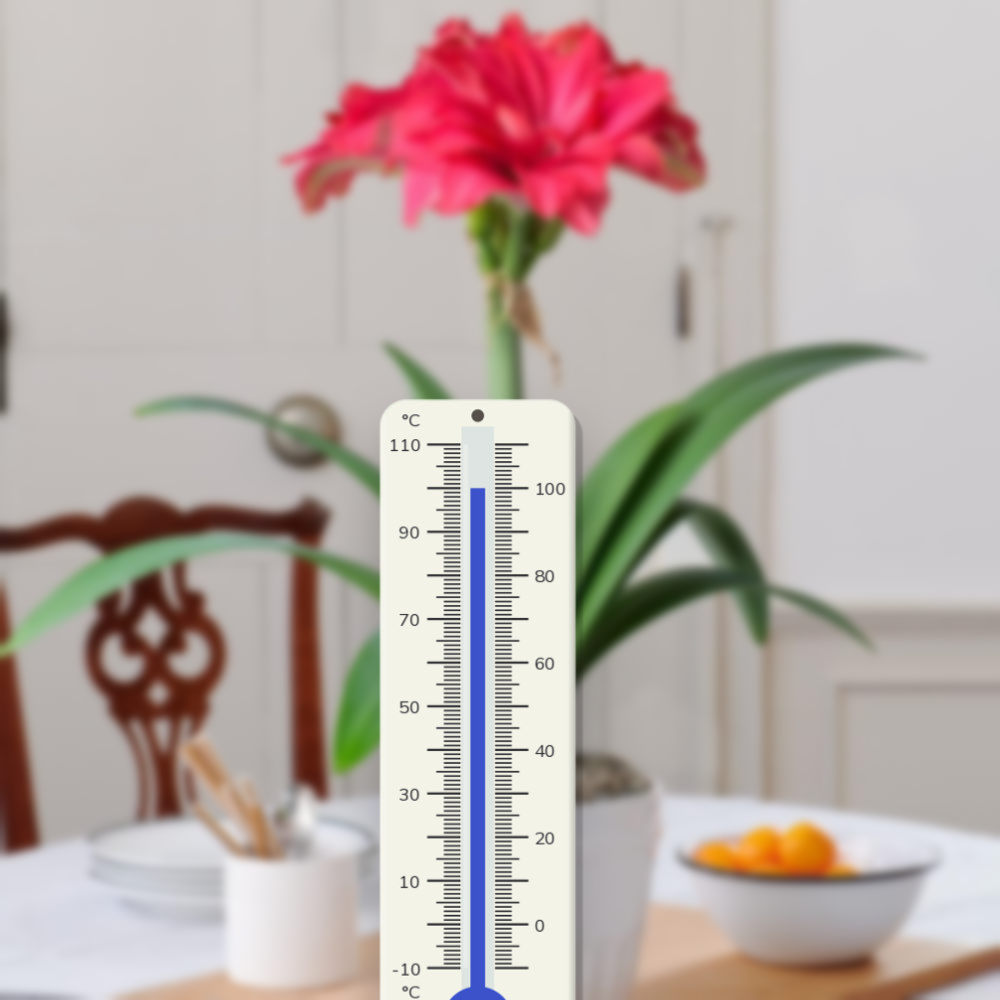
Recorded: 100 (°C)
